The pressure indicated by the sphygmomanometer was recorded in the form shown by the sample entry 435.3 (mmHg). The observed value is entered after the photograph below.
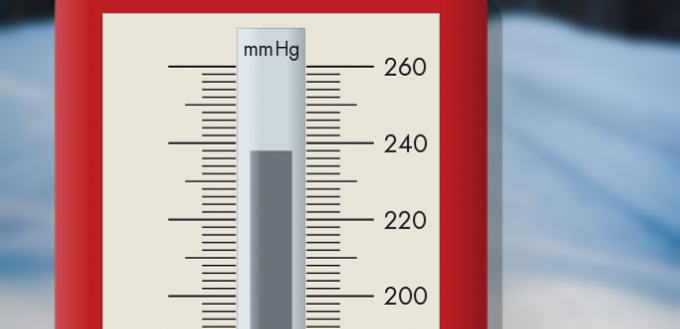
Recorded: 238 (mmHg)
